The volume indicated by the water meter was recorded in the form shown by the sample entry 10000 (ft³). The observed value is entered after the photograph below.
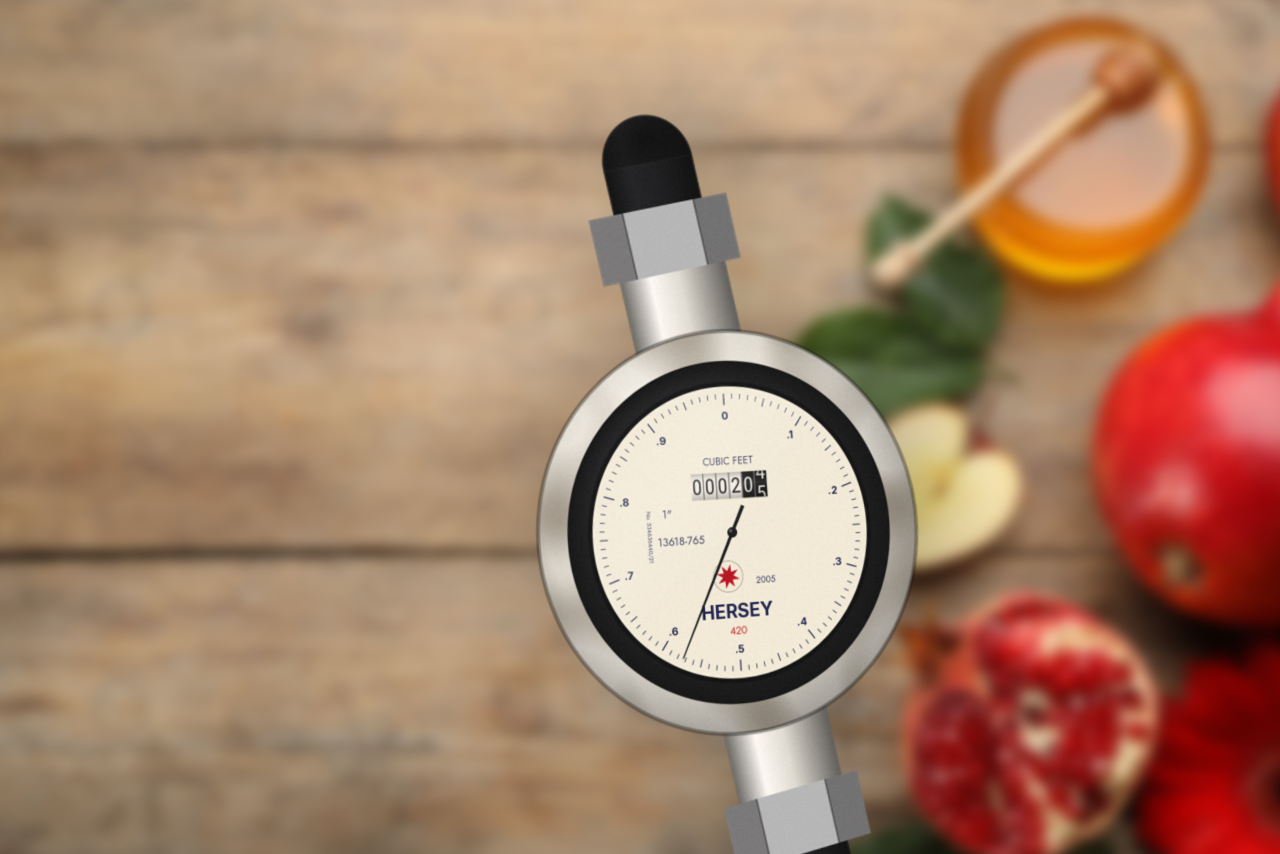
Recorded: 204.57 (ft³)
